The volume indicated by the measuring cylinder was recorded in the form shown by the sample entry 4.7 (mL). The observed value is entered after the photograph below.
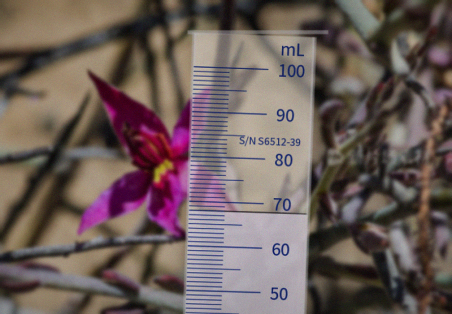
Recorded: 68 (mL)
